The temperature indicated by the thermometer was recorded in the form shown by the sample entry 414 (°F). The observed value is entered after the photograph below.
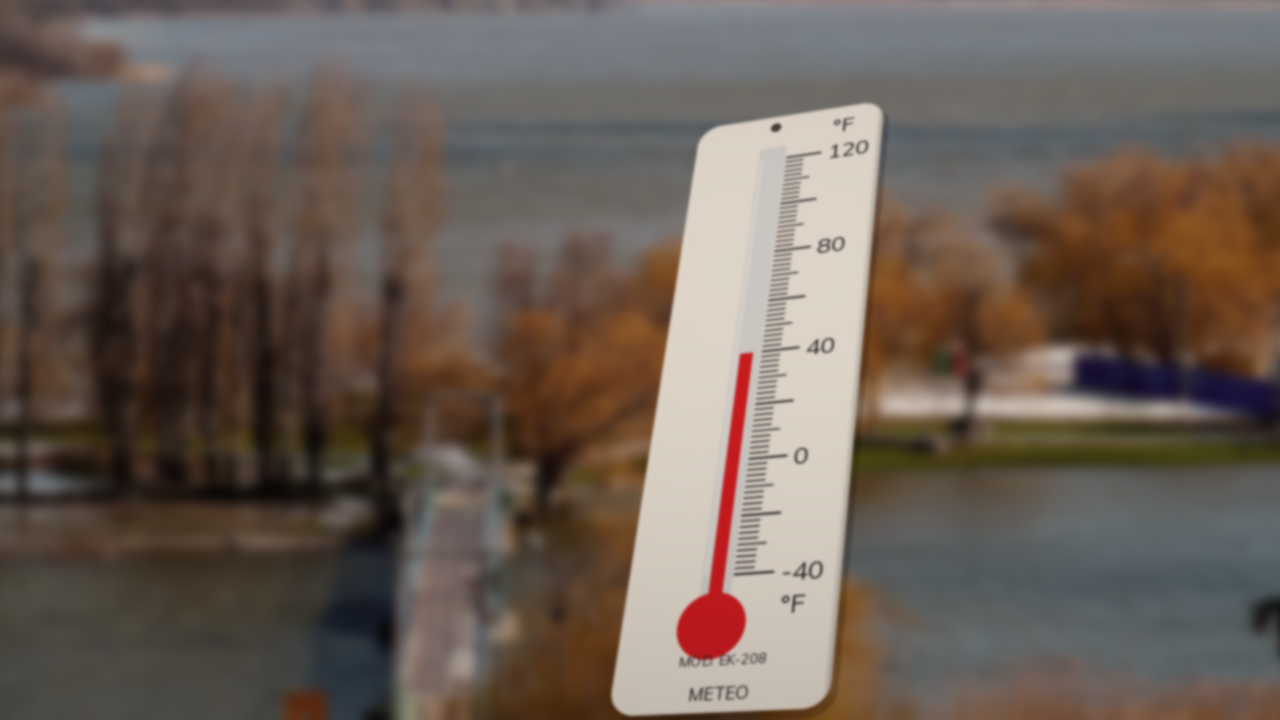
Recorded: 40 (°F)
